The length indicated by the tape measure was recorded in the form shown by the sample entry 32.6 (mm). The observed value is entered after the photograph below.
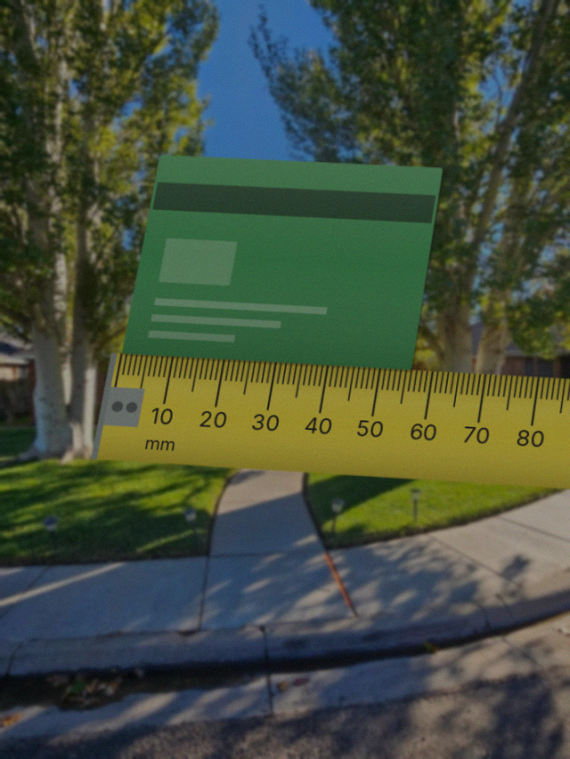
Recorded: 56 (mm)
